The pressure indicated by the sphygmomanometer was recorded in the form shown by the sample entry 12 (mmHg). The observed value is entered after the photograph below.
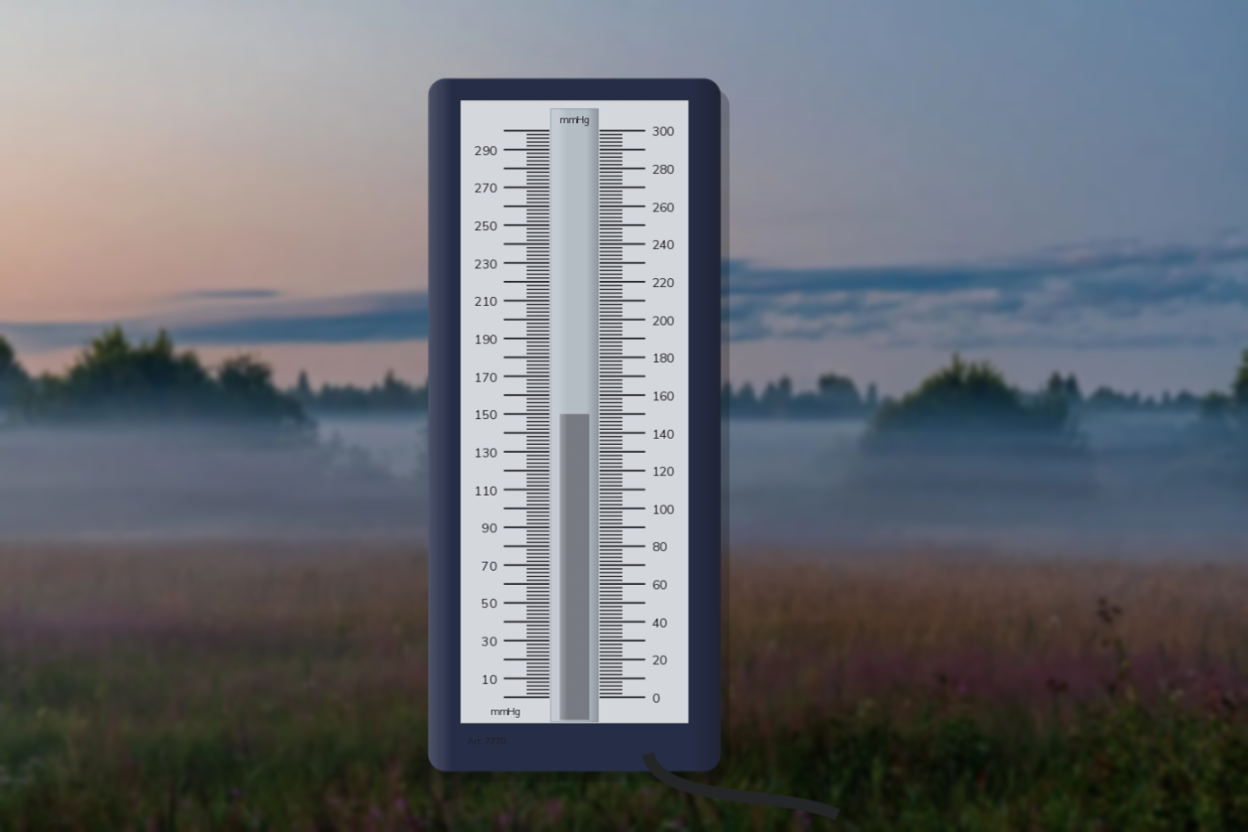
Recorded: 150 (mmHg)
